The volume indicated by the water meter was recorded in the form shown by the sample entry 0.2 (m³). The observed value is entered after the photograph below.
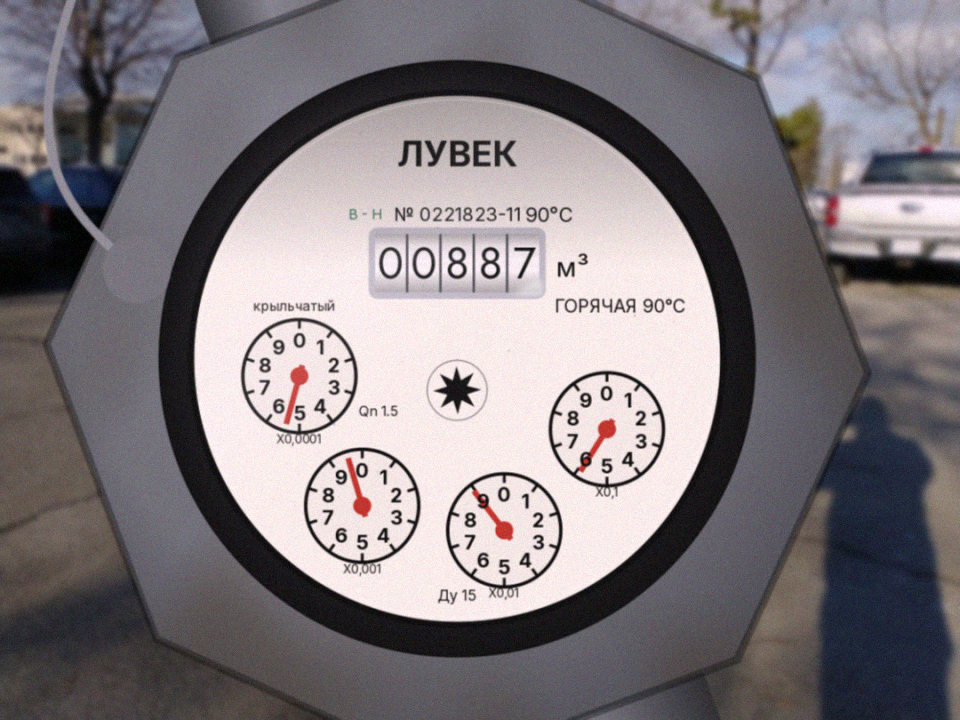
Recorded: 887.5895 (m³)
